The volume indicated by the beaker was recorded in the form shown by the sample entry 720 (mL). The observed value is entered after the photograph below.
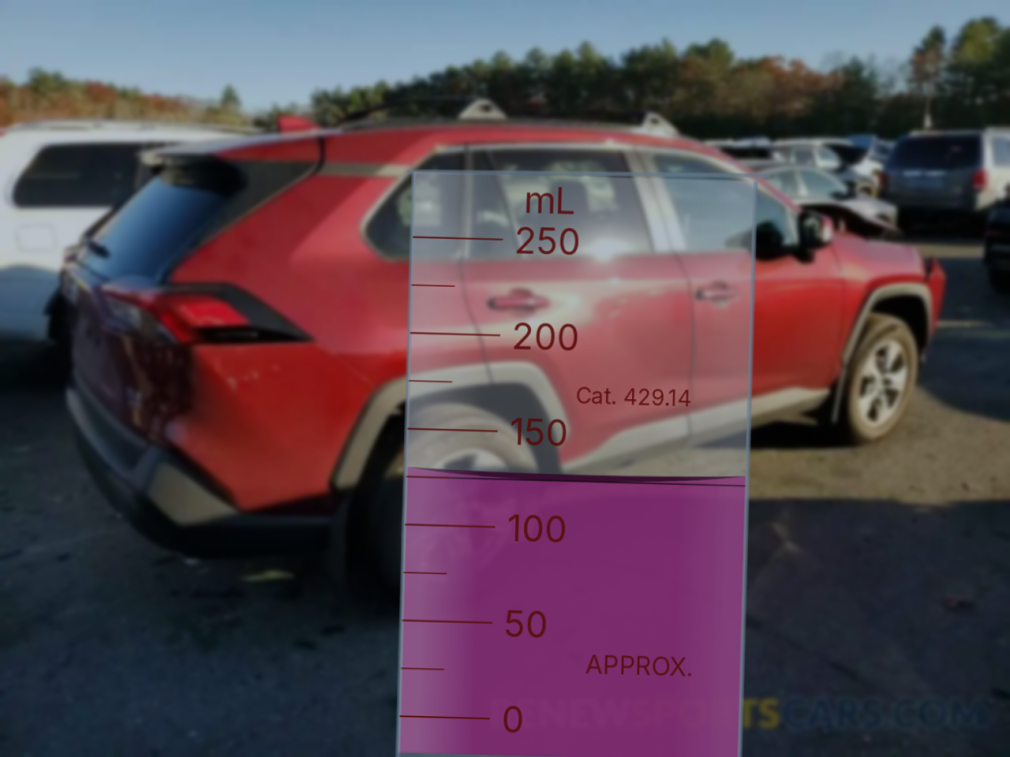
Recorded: 125 (mL)
